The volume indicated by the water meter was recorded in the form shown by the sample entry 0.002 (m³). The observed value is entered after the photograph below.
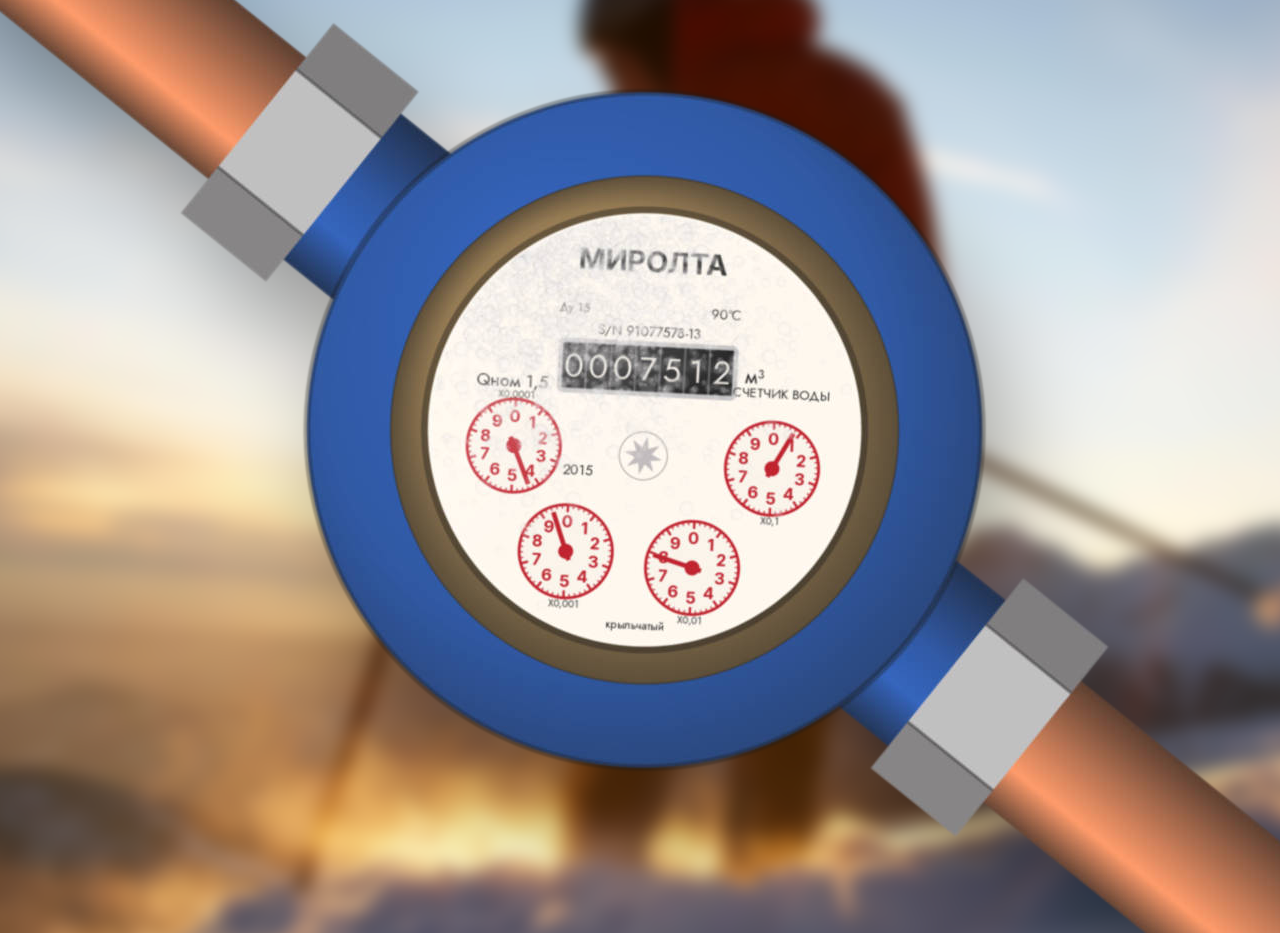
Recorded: 7512.0794 (m³)
